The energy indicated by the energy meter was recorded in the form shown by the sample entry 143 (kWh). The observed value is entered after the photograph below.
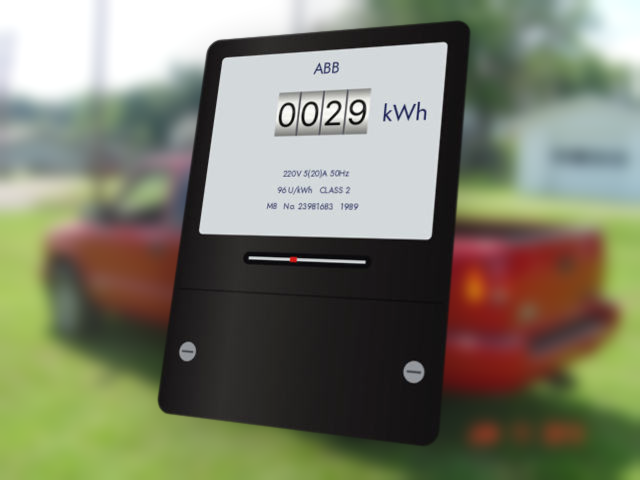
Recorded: 29 (kWh)
